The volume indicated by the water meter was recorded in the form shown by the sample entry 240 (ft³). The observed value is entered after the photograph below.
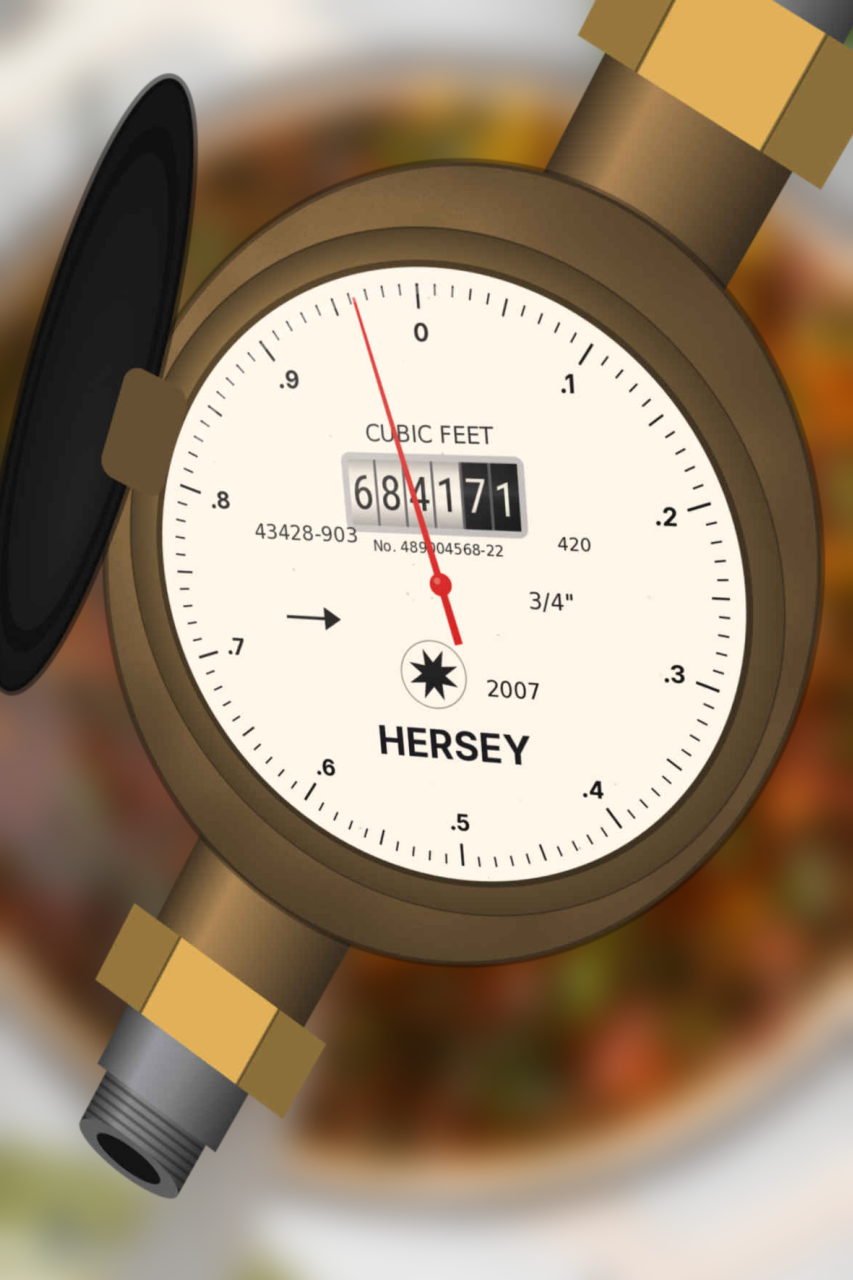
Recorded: 684170.96 (ft³)
